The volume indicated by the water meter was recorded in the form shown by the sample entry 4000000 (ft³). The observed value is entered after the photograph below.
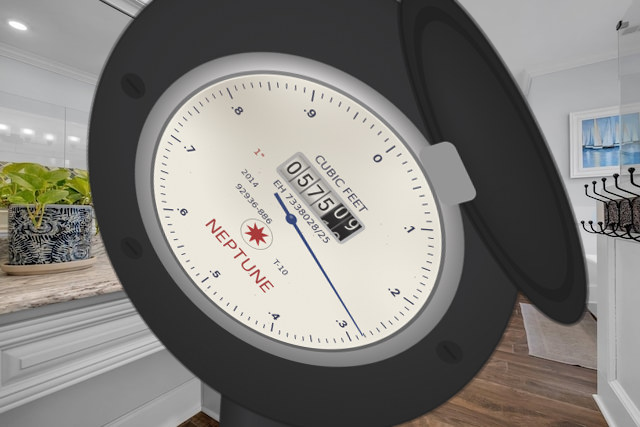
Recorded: 57509.28 (ft³)
